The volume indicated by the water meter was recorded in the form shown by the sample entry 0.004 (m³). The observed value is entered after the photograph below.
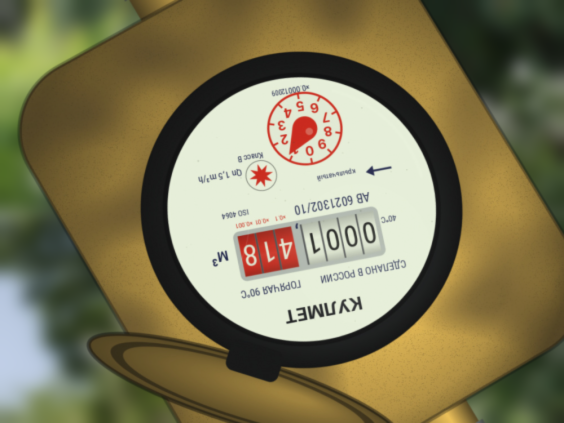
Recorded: 1.4181 (m³)
